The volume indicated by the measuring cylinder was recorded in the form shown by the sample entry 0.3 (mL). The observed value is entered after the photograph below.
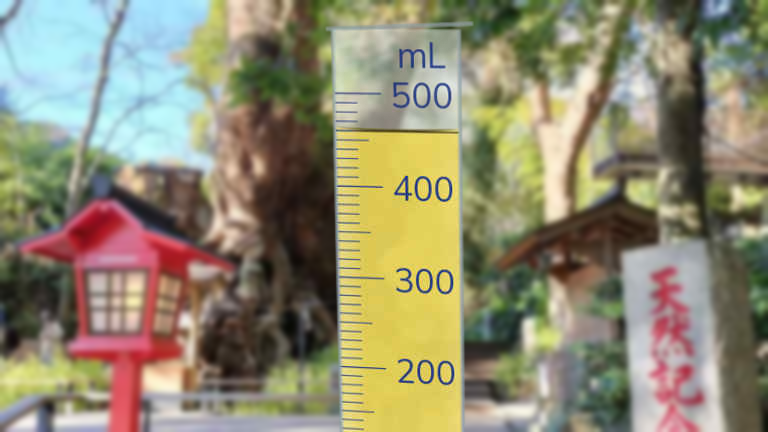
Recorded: 460 (mL)
